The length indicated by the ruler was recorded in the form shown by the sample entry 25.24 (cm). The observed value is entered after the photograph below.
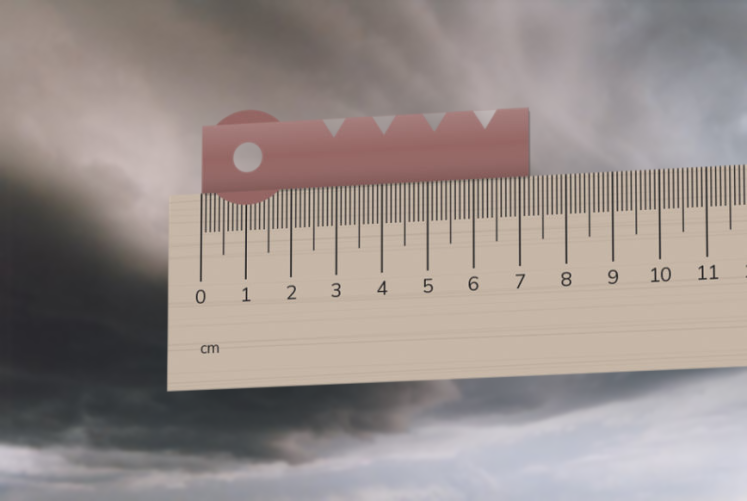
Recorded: 7.2 (cm)
